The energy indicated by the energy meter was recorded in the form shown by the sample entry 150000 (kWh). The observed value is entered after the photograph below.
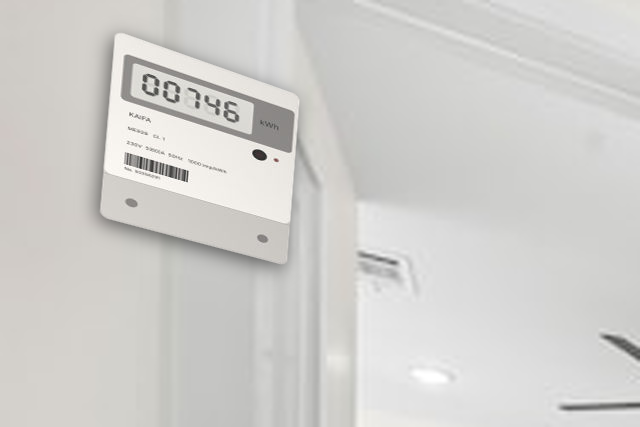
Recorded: 746 (kWh)
